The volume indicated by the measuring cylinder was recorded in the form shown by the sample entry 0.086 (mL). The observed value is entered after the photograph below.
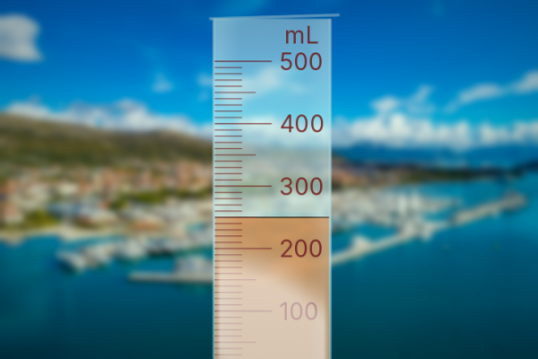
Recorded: 250 (mL)
